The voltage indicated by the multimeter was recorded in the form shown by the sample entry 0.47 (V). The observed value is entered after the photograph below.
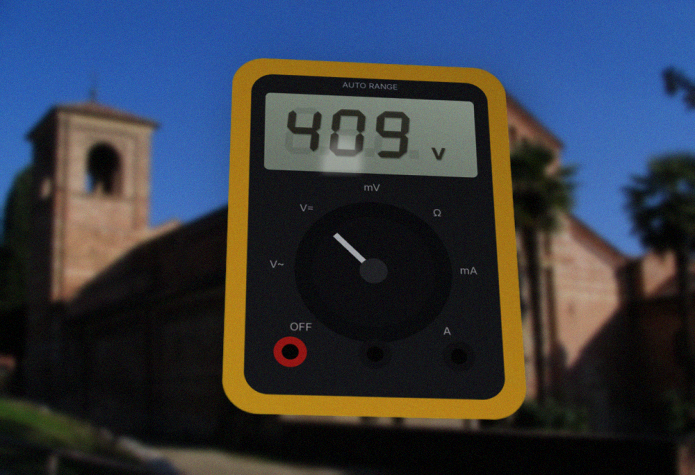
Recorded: 409 (V)
